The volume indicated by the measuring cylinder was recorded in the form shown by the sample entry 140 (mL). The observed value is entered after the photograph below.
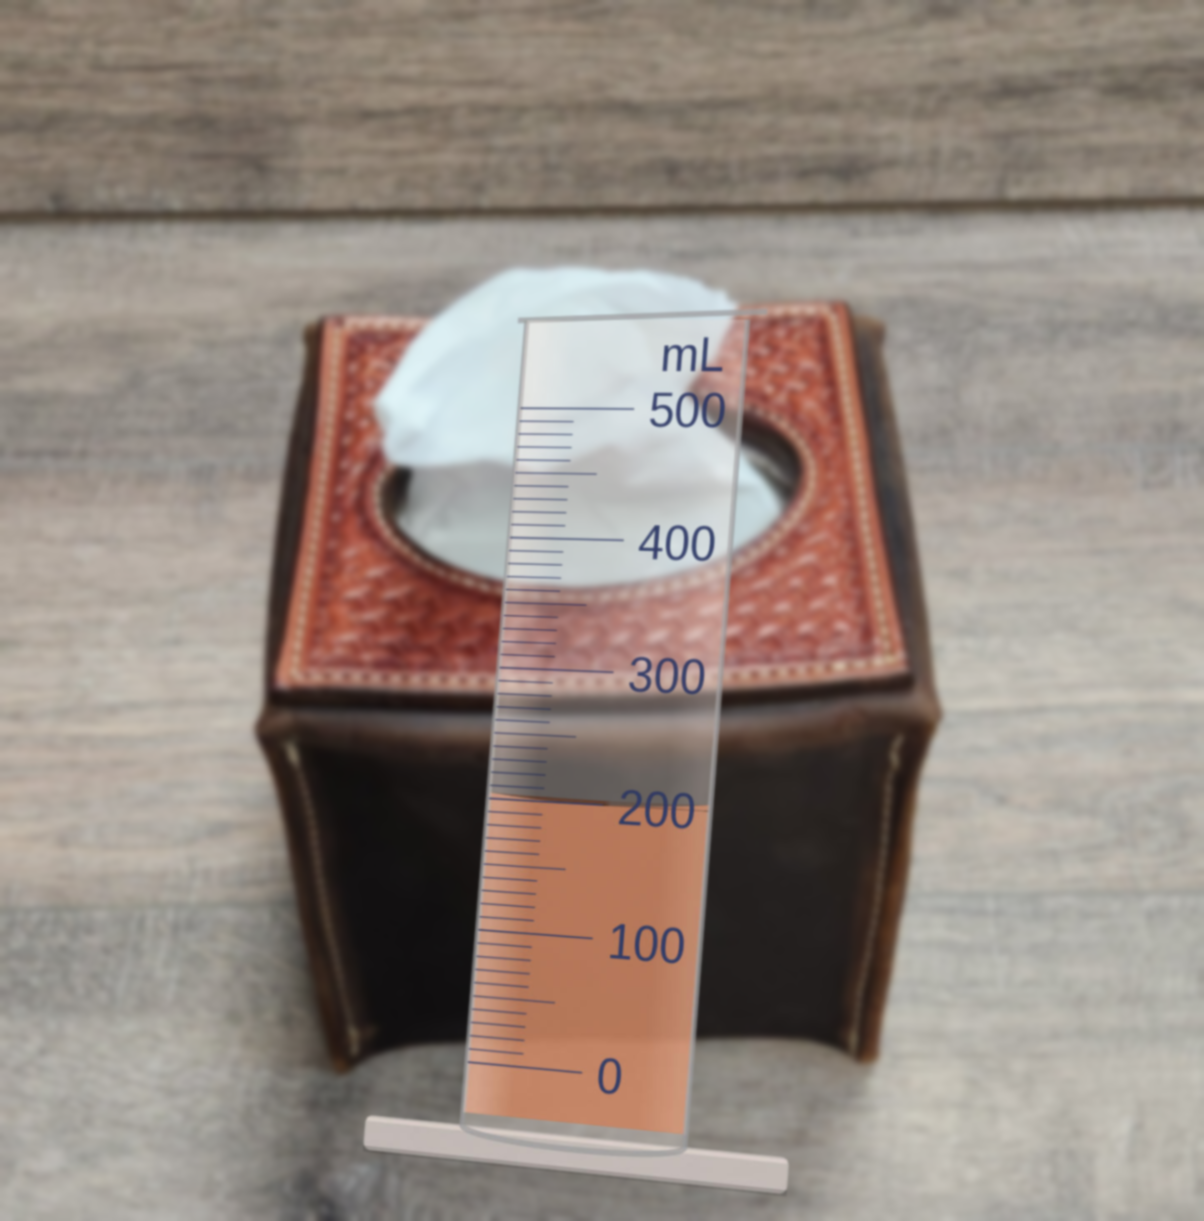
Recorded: 200 (mL)
